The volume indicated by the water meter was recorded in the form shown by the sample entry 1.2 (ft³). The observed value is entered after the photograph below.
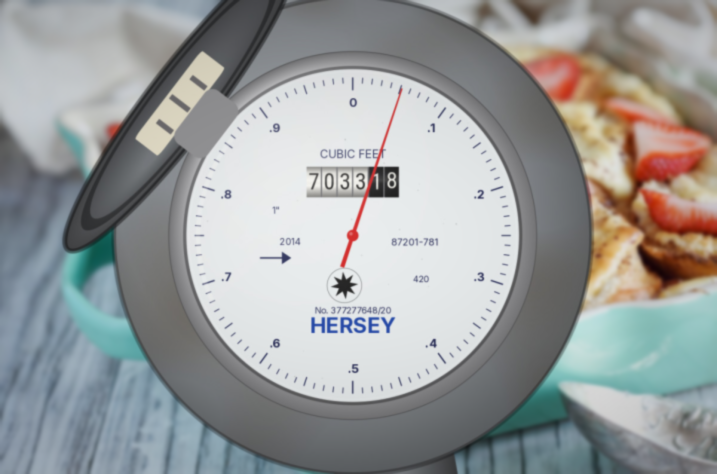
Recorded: 703318.05 (ft³)
